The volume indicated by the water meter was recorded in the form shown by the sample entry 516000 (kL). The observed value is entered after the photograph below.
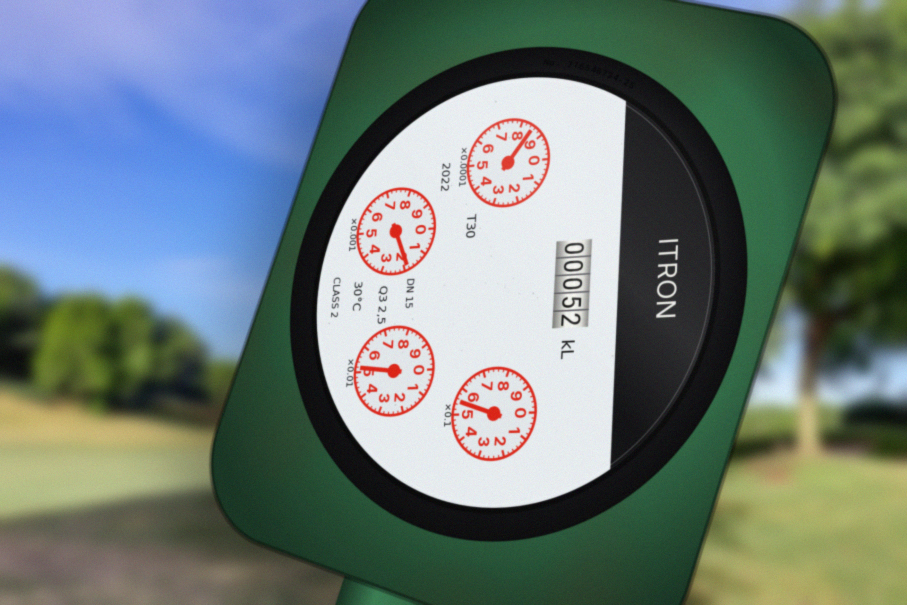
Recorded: 52.5518 (kL)
